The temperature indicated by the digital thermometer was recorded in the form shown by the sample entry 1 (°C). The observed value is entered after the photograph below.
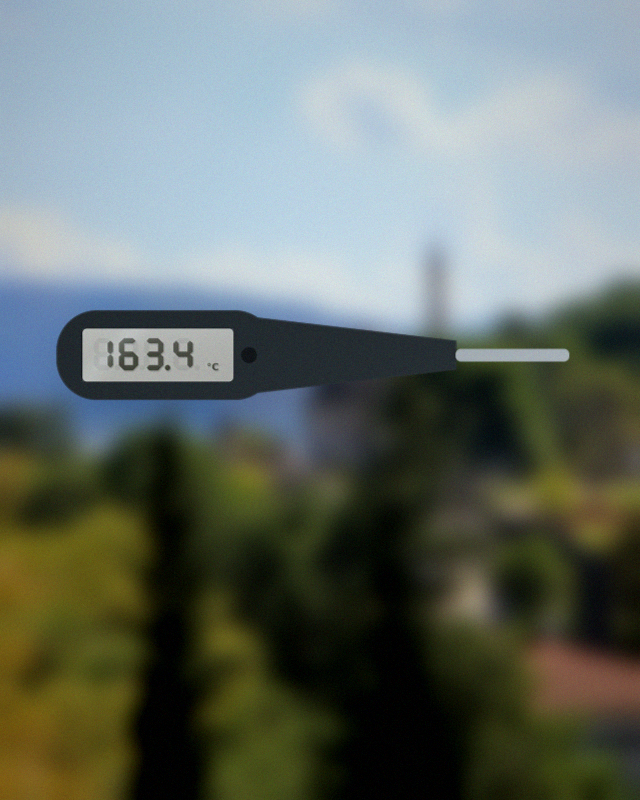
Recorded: 163.4 (°C)
